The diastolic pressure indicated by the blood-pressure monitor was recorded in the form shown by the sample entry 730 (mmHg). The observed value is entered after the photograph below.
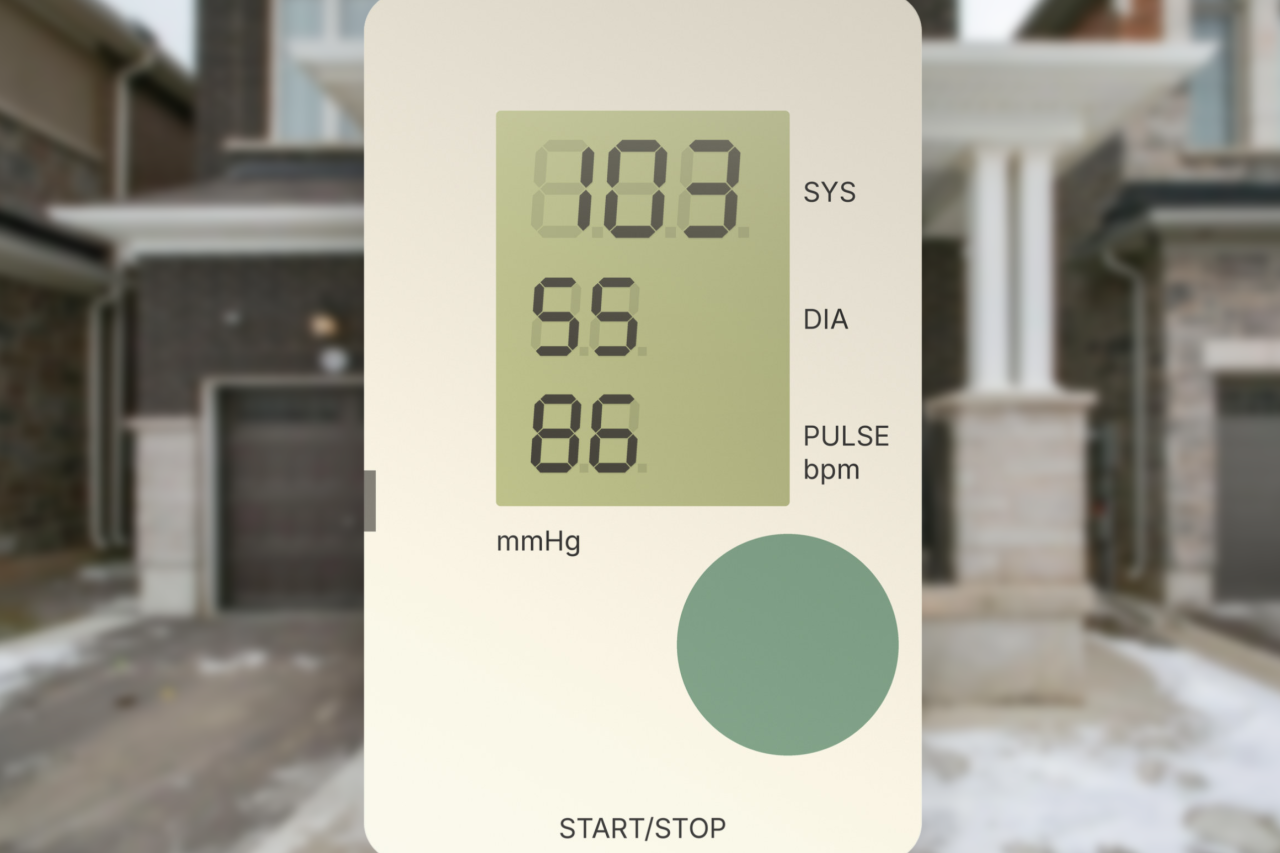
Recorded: 55 (mmHg)
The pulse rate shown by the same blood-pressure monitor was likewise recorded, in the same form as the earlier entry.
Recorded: 86 (bpm)
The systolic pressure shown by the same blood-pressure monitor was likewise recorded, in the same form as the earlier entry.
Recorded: 103 (mmHg)
